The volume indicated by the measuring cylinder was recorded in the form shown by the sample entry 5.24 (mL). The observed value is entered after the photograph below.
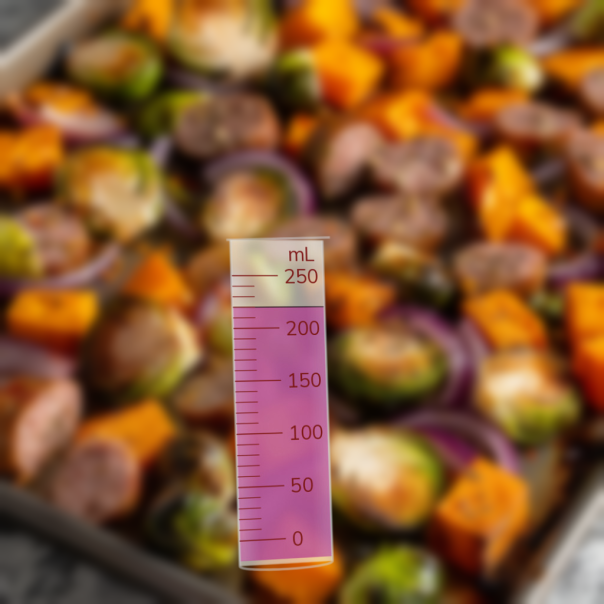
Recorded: 220 (mL)
